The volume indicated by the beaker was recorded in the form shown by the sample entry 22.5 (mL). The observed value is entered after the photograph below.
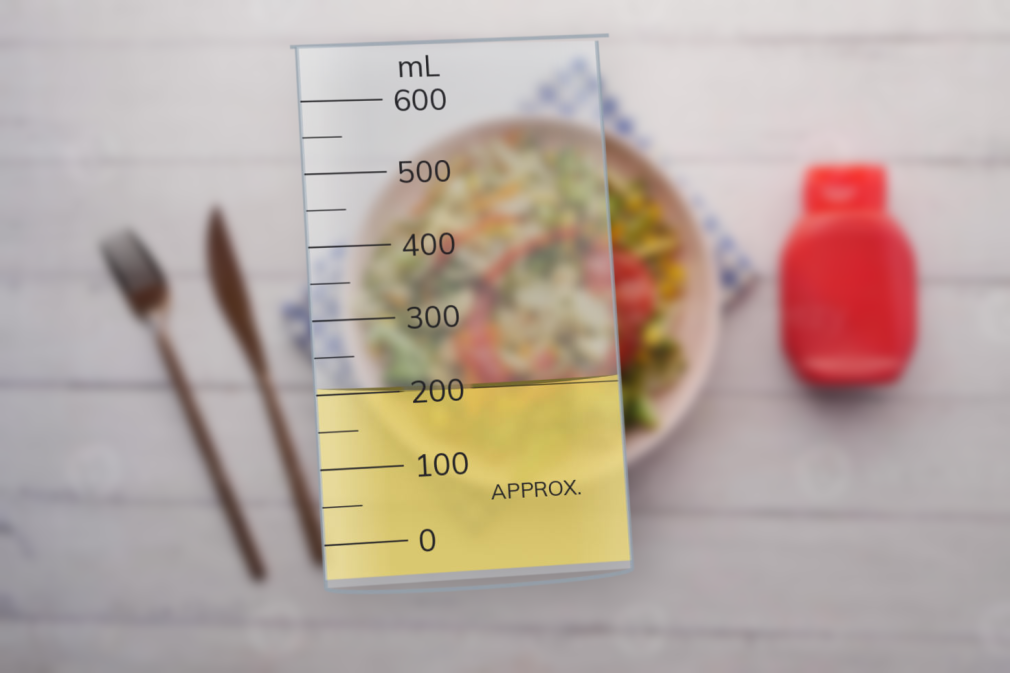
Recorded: 200 (mL)
